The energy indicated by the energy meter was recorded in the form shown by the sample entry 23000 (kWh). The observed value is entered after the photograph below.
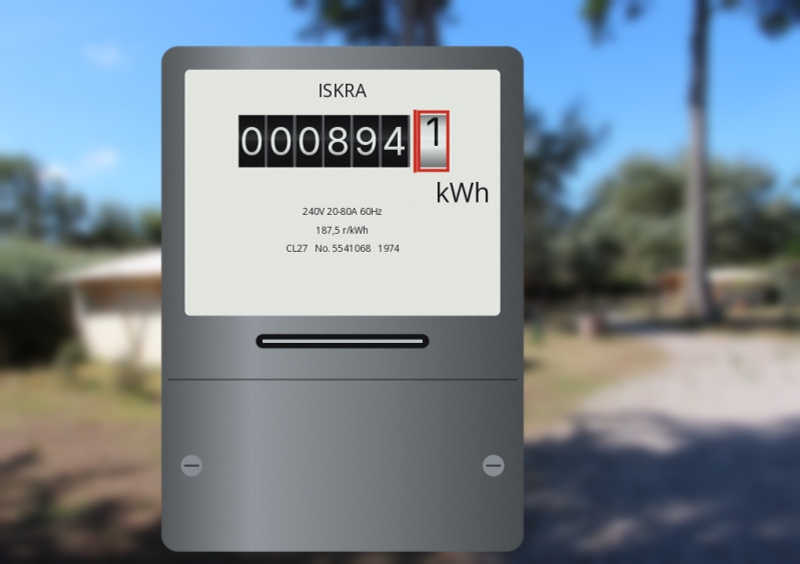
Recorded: 894.1 (kWh)
